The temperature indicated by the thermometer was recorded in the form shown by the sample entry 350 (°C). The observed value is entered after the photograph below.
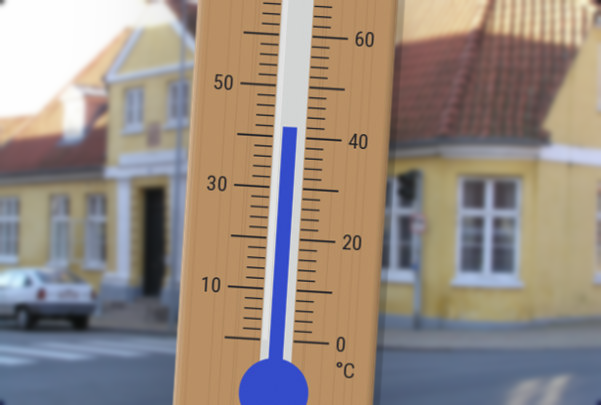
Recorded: 42 (°C)
